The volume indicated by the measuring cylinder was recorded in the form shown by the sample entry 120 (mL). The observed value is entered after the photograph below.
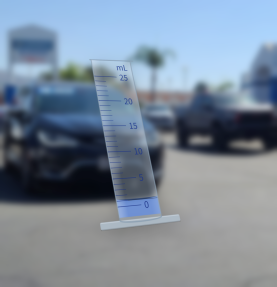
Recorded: 1 (mL)
